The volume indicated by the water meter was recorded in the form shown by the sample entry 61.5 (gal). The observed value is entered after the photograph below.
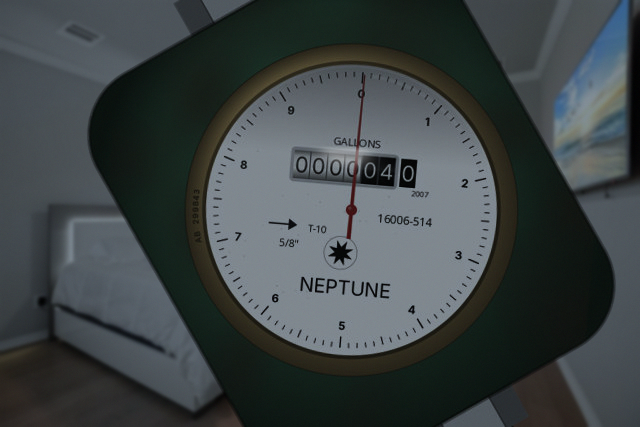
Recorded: 40.0 (gal)
